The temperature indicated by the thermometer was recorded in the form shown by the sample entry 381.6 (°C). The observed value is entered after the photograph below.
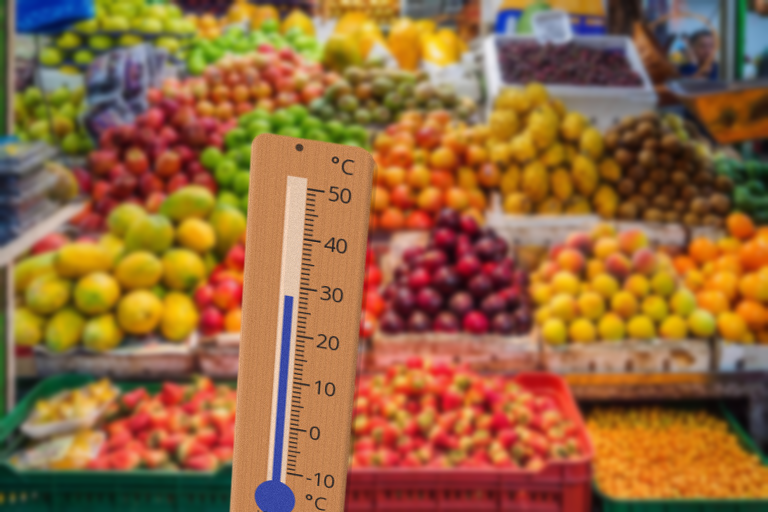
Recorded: 28 (°C)
